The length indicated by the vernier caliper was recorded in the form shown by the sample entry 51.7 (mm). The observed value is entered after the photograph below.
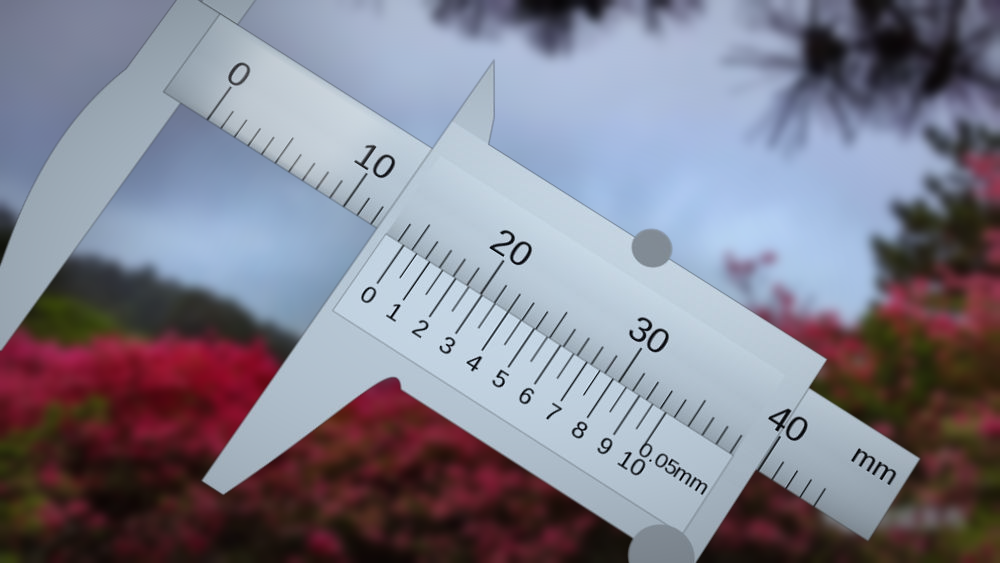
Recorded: 14.4 (mm)
